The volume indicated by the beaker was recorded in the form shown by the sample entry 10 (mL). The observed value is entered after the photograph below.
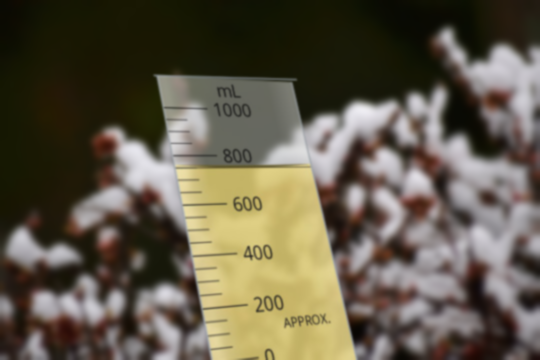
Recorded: 750 (mL)
